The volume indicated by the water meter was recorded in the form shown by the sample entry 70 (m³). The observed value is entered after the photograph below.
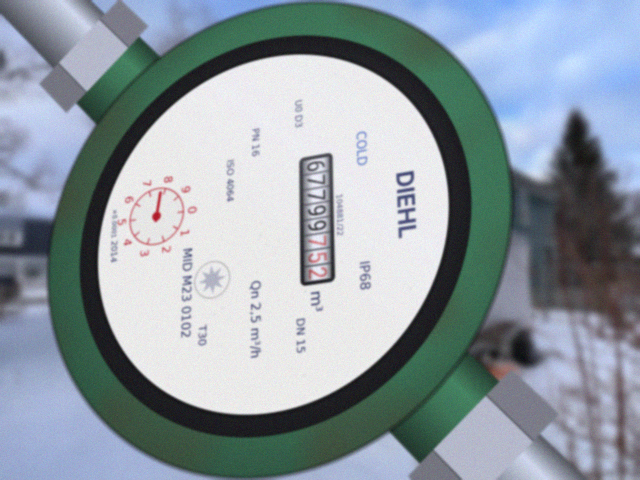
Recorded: 67799.7527 (m³)
